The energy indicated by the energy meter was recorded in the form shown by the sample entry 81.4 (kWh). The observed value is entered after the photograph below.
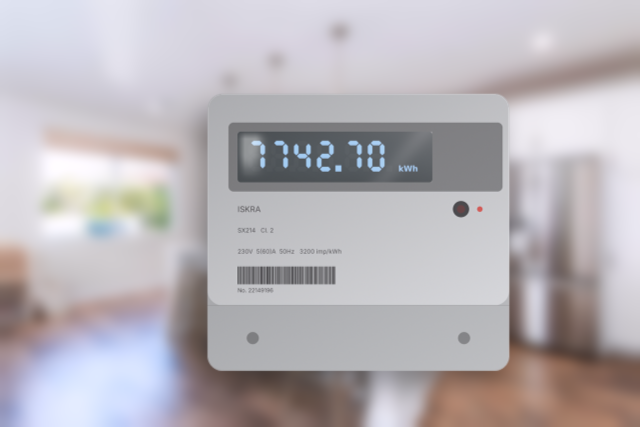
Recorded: 7742.70 (kWh)
